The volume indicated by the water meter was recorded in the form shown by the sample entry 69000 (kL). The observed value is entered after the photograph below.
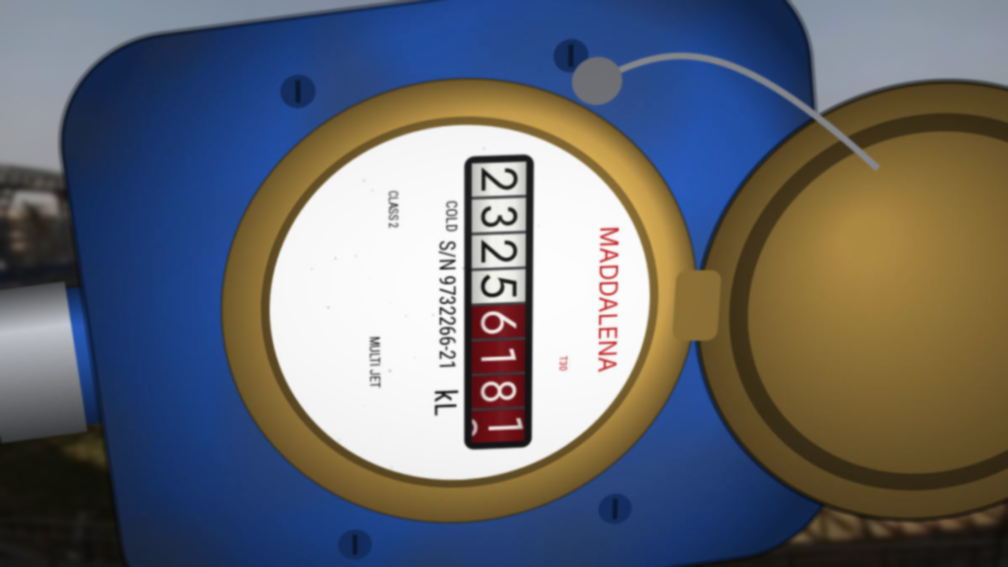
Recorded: 2325.6181 (kL)
